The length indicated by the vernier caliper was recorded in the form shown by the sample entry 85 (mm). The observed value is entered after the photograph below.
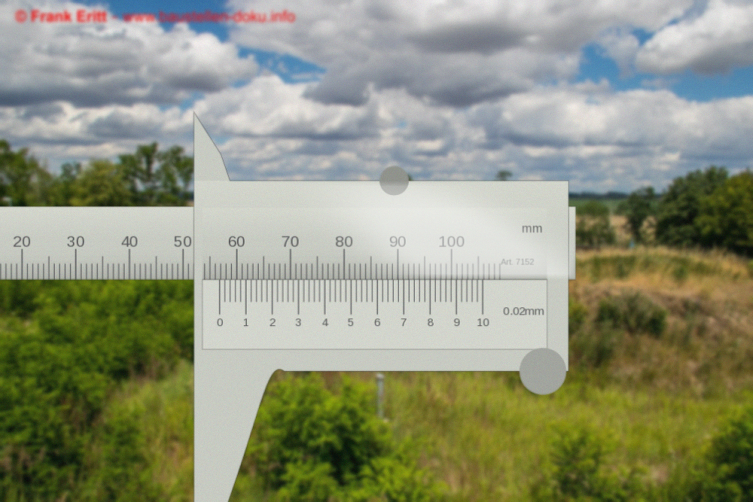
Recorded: 56.8 (mm)
